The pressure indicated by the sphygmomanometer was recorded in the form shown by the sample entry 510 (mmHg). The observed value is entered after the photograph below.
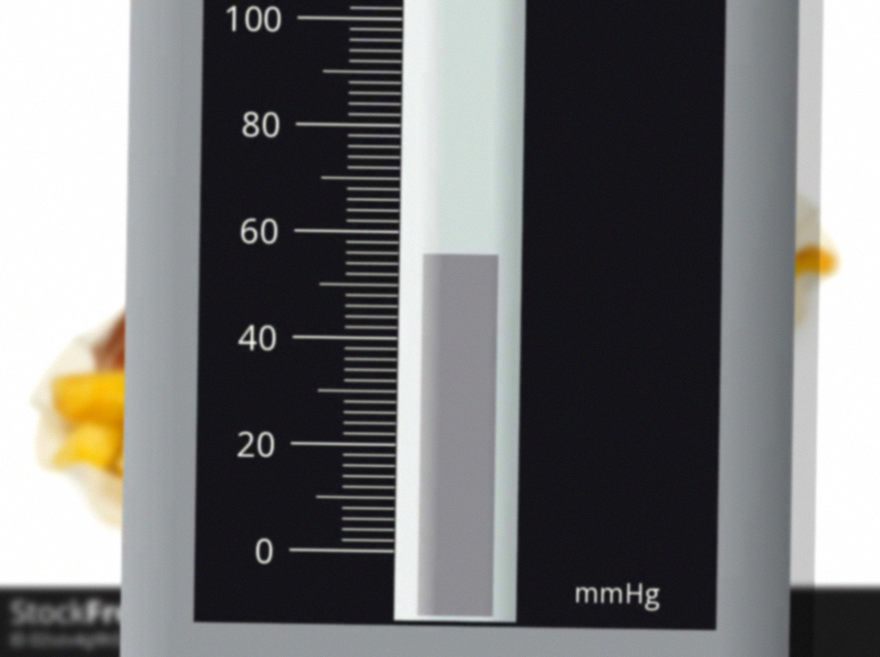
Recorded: 56 (mmHg)
